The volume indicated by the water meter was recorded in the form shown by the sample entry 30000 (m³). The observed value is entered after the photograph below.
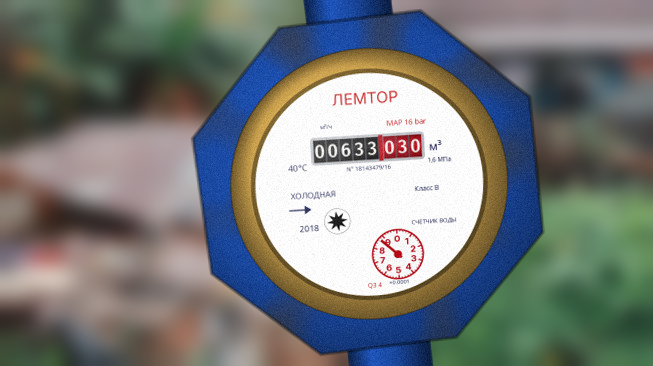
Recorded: 633.0308 (m³)
